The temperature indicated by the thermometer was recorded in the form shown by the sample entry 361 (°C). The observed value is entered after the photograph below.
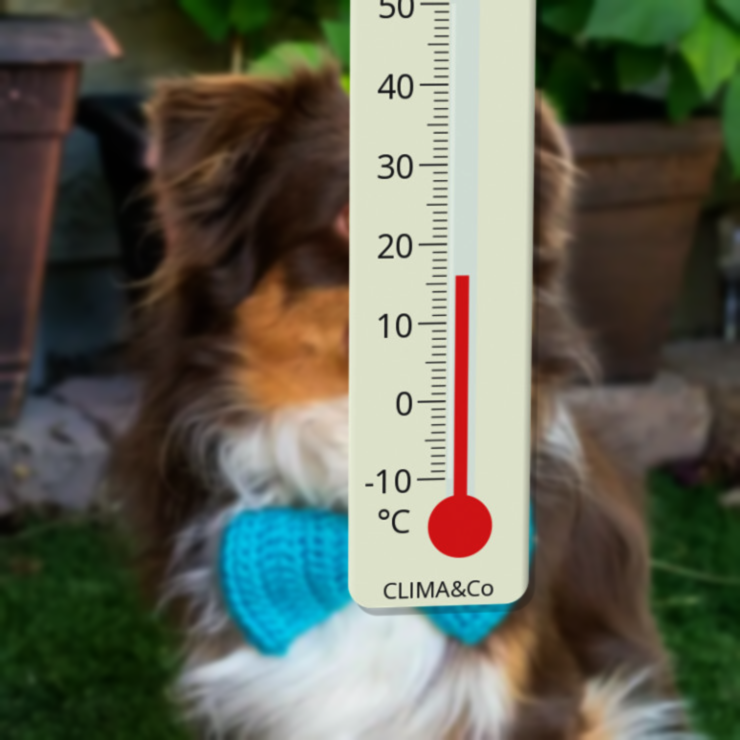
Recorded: 16 (°C)
